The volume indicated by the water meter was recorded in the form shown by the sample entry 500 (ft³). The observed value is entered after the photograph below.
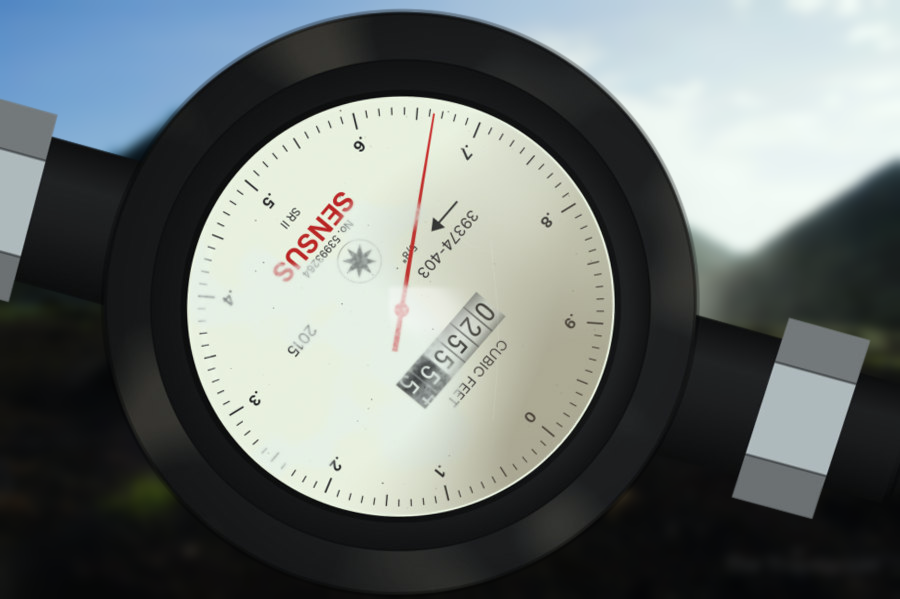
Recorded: 25554.66 (ft³)
